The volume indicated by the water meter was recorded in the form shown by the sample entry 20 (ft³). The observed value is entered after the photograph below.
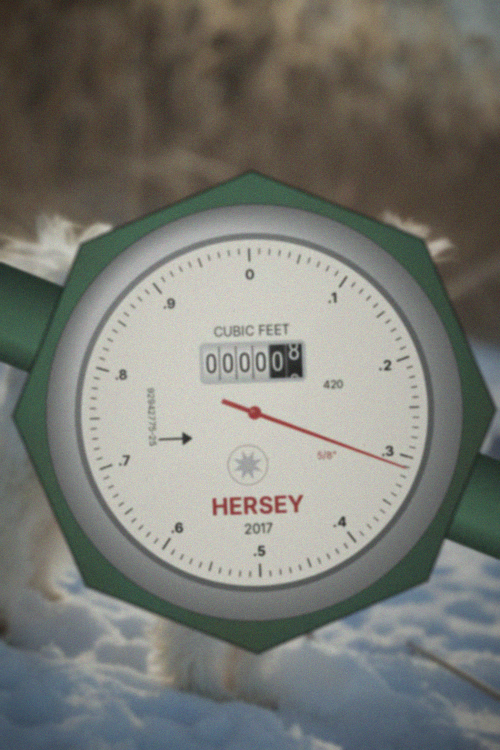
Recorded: 8.31 (ft³)
